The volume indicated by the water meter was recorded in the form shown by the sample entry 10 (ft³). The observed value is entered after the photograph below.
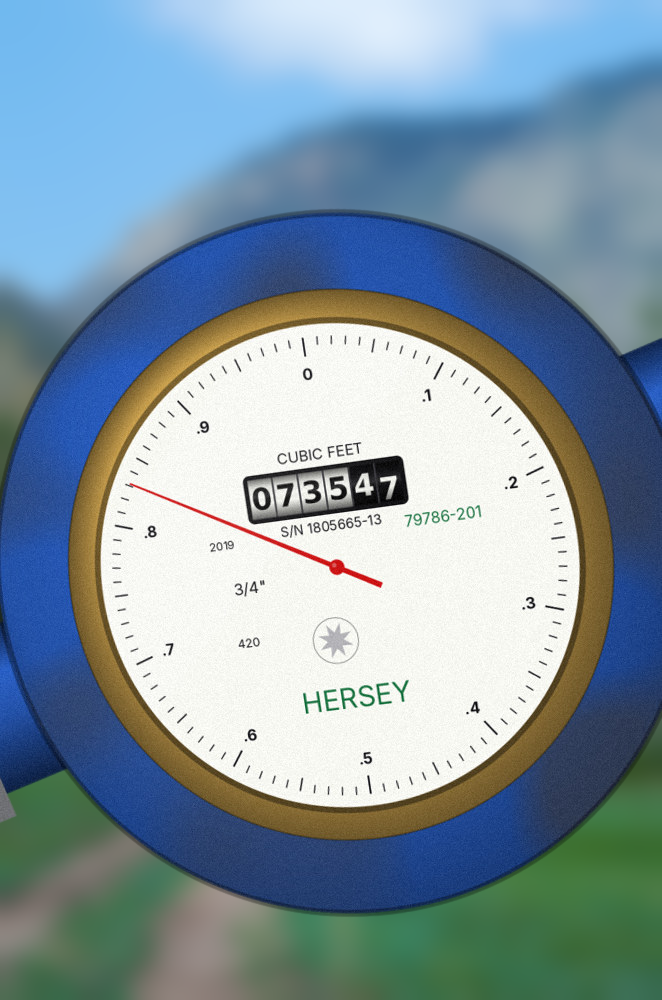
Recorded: 73546.83 (ft³)
